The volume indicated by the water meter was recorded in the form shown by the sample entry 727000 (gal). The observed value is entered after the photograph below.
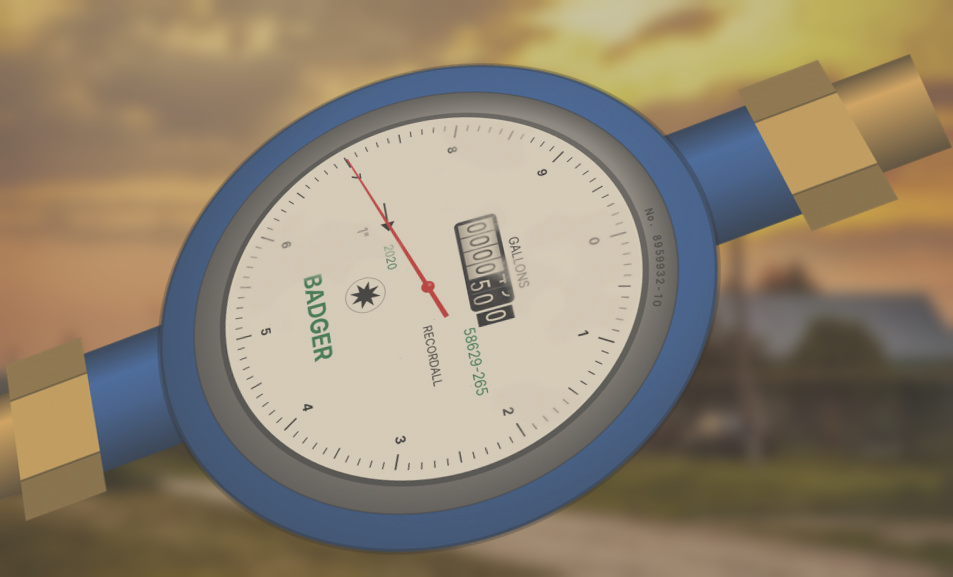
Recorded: 497.0 (gal)
